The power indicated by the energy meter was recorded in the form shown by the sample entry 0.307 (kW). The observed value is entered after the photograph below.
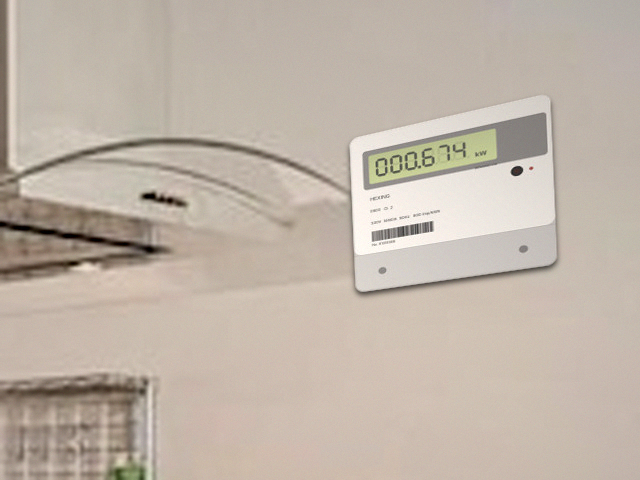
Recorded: 0.674 (kW)
